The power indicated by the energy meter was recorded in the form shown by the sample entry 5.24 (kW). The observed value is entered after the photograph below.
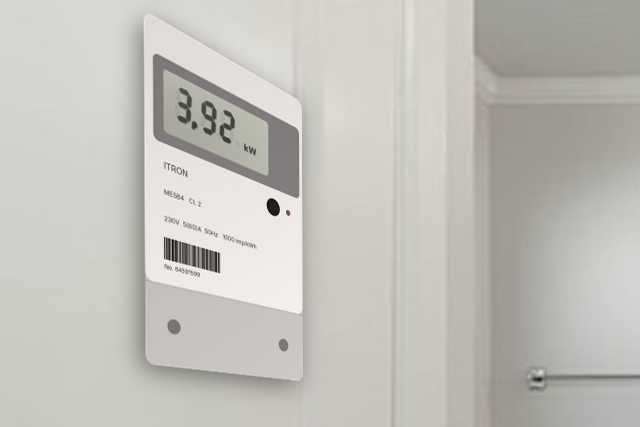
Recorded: 3.92 (kW)
